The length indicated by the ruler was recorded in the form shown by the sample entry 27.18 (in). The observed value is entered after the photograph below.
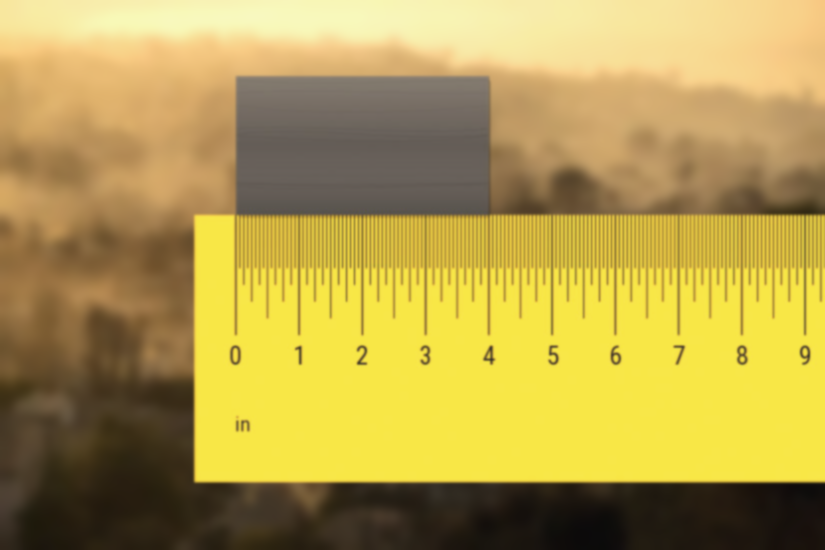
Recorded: 4 (in)
